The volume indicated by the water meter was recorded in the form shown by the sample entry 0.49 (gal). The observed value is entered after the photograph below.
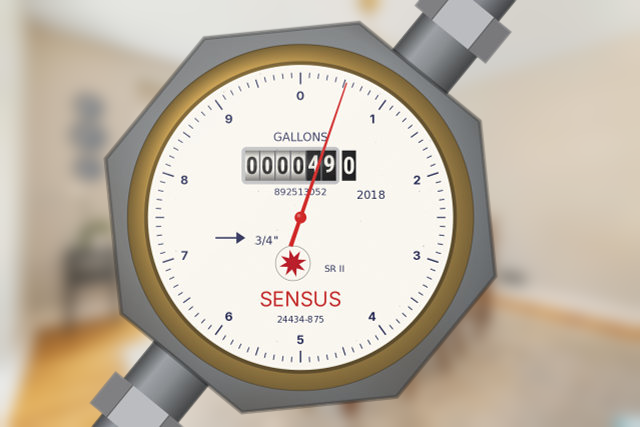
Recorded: 490.5 (gal)
